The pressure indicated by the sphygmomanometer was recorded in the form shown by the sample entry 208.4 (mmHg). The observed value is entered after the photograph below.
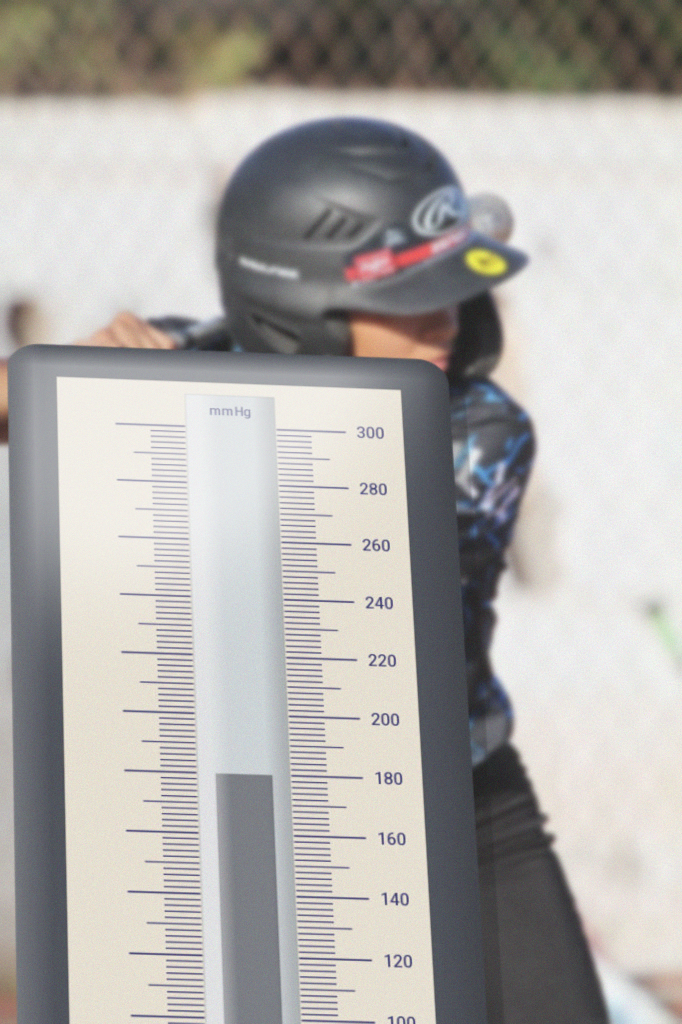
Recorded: 180 (mmHg)
